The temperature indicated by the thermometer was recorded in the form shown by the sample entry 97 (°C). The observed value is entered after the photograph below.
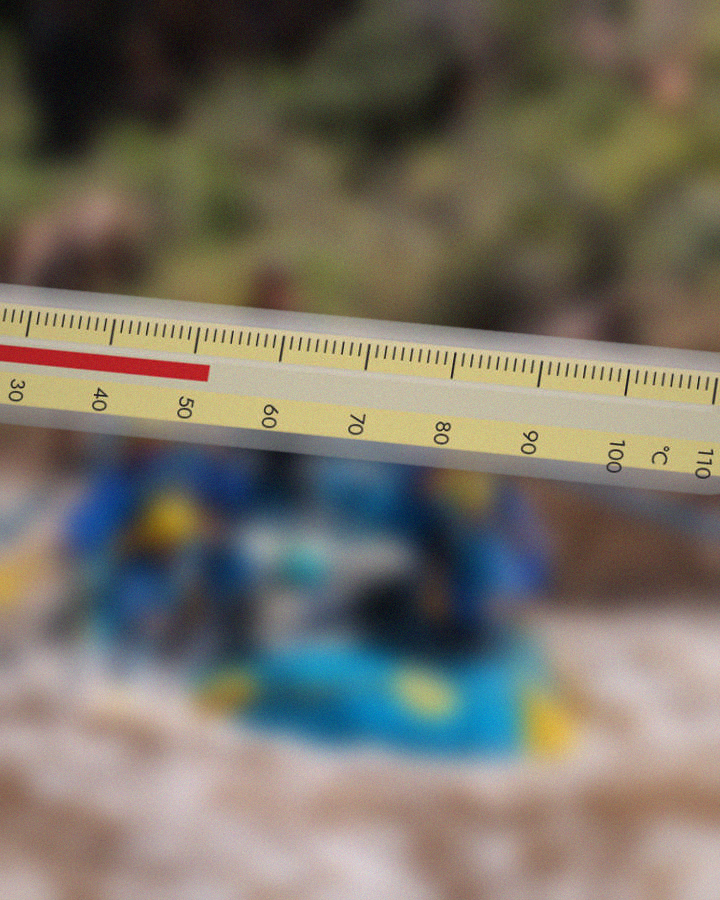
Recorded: 52 (°C)
